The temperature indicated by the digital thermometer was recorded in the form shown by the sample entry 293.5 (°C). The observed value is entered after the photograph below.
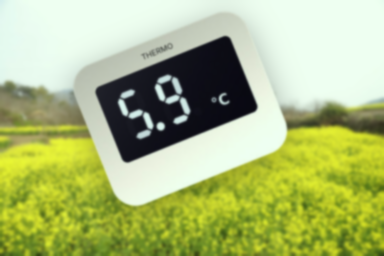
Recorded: 5.9 (°C)
